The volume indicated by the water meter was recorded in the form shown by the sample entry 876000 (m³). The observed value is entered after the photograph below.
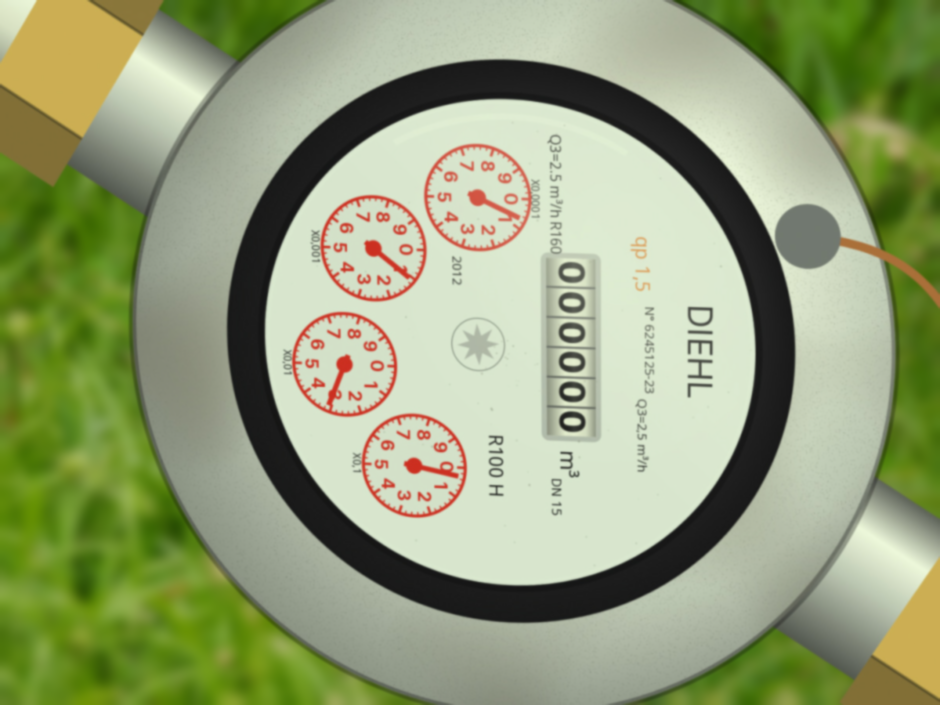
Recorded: 0.0310 (m³)
